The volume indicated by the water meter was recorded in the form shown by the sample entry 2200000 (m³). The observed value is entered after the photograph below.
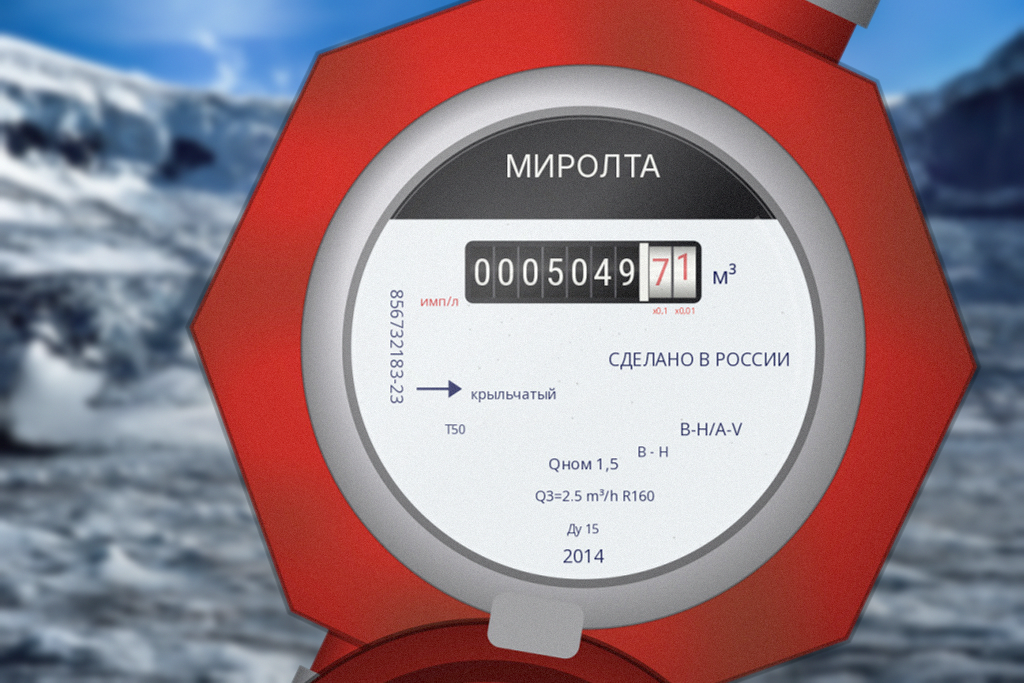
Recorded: 5049.71 (m³)
